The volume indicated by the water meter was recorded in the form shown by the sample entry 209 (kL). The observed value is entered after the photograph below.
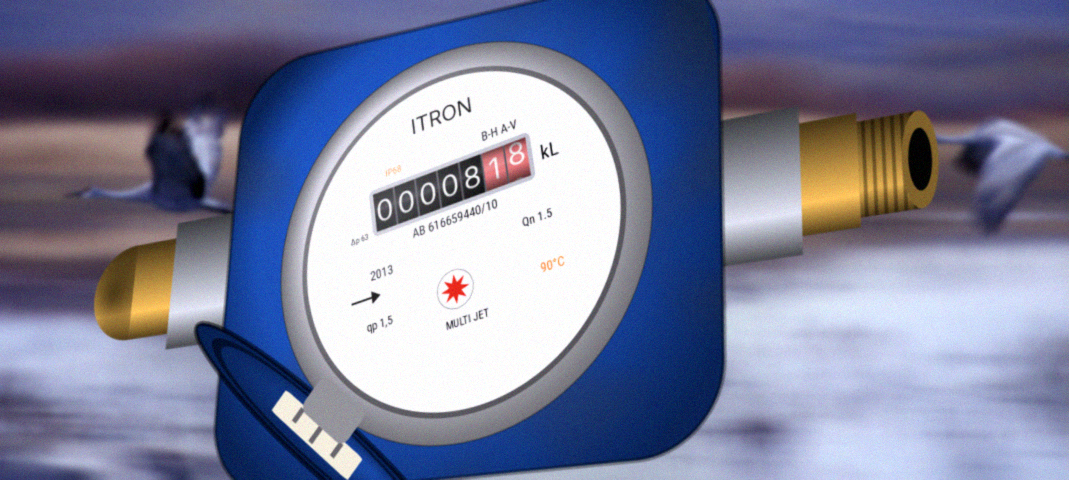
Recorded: 8.18 (kL)
